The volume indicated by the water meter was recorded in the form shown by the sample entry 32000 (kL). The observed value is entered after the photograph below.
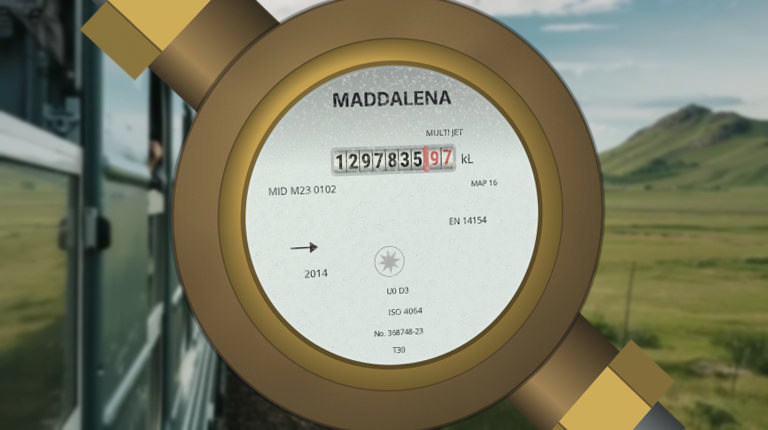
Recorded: 1297835.97 (kL)
